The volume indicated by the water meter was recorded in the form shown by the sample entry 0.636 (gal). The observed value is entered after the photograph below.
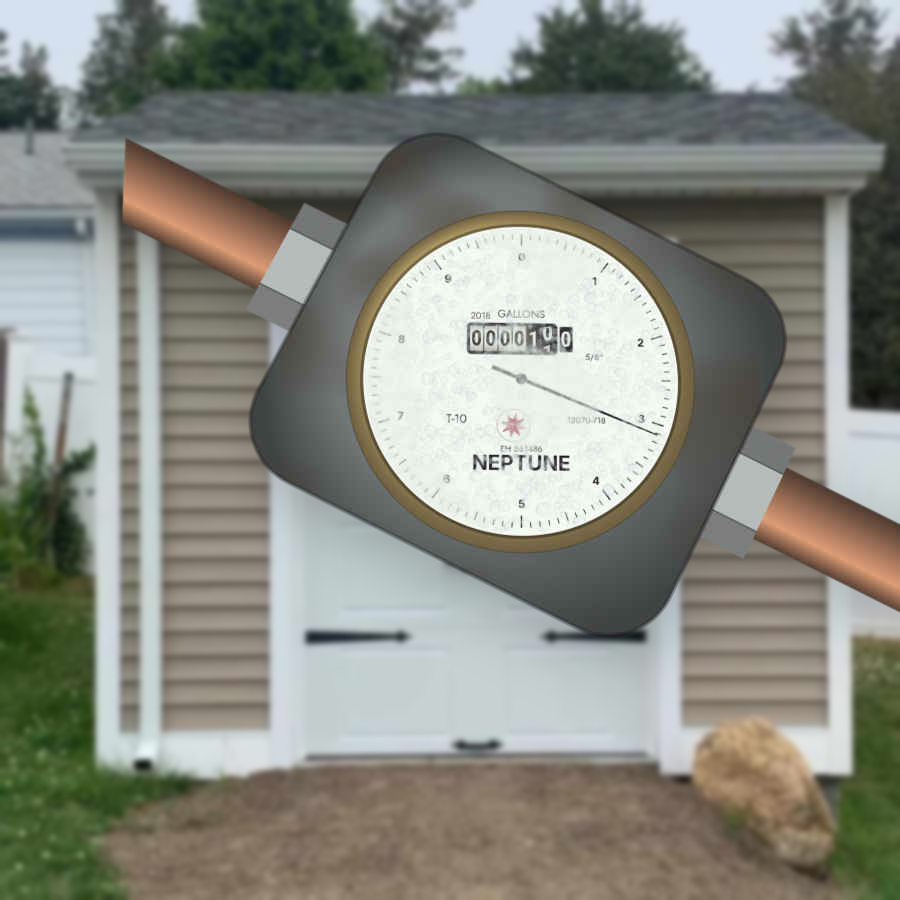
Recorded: 103.1 (gal)
